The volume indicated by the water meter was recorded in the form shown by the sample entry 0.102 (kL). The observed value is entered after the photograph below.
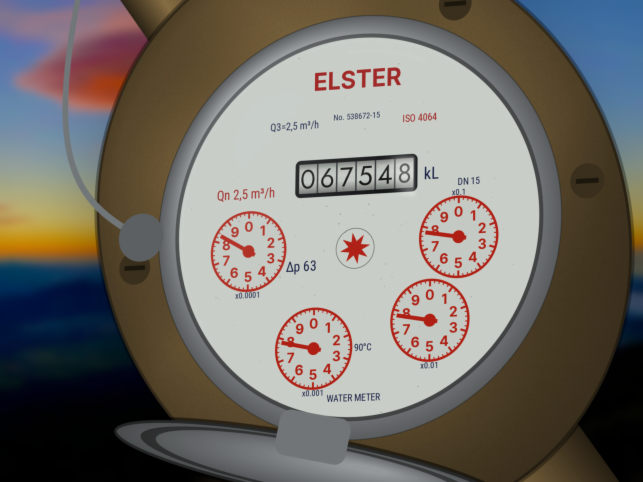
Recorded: 67548.7778 (kL)
